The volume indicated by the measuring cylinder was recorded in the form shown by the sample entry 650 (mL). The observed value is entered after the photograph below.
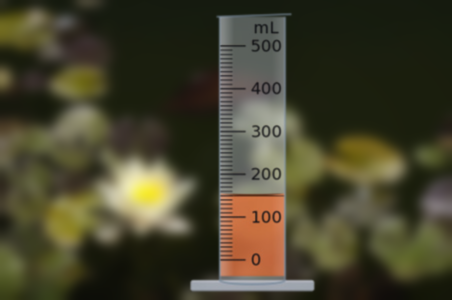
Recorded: 150 (mL)
